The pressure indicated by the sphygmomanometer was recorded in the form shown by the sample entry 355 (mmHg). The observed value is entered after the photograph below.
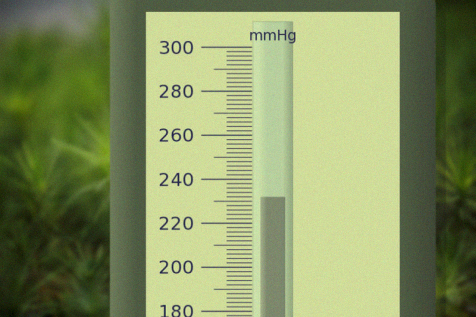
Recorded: 232 (mmHg)
